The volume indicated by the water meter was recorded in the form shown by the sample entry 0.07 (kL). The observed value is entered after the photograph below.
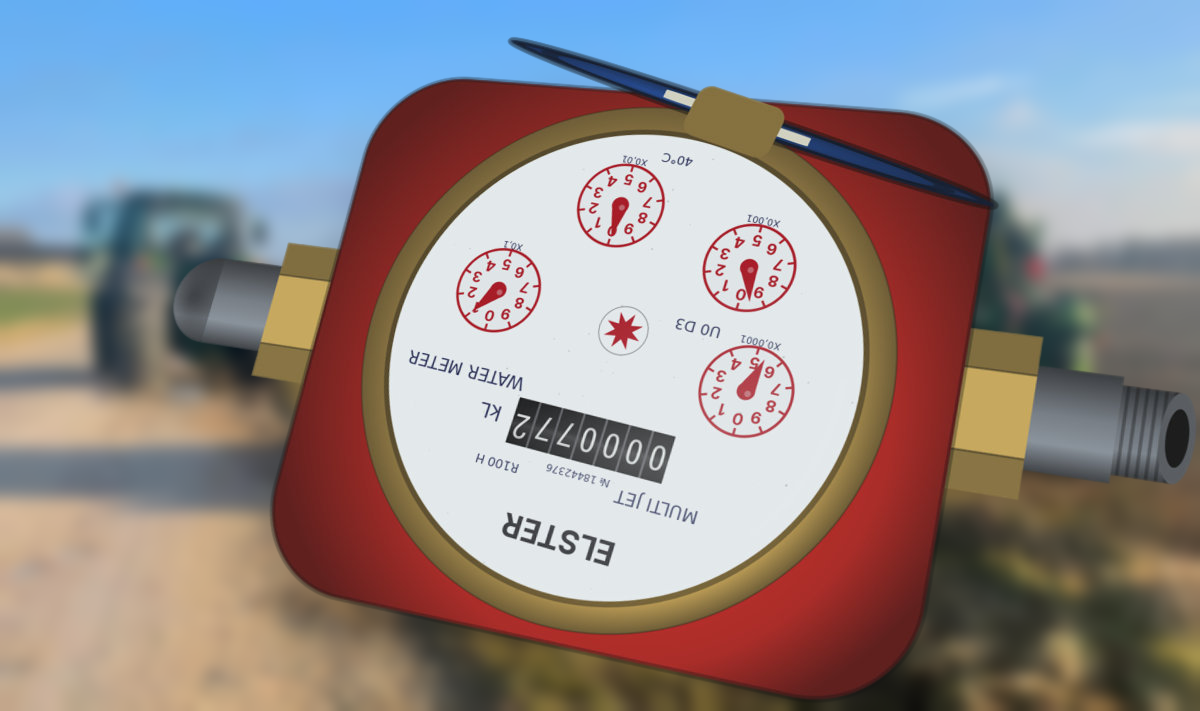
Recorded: 772.0995 (kL)
